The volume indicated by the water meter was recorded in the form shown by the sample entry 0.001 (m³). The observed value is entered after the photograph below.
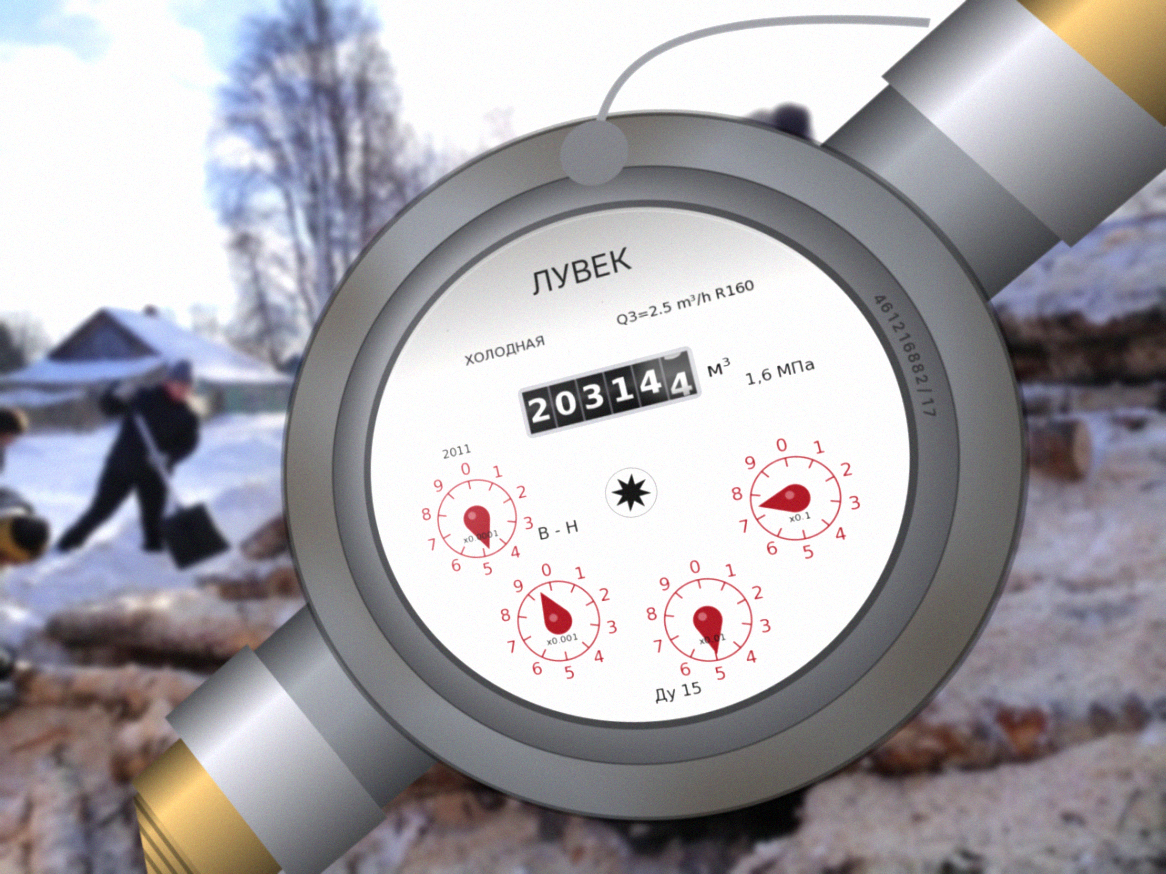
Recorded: 203143.7494 (m³)
